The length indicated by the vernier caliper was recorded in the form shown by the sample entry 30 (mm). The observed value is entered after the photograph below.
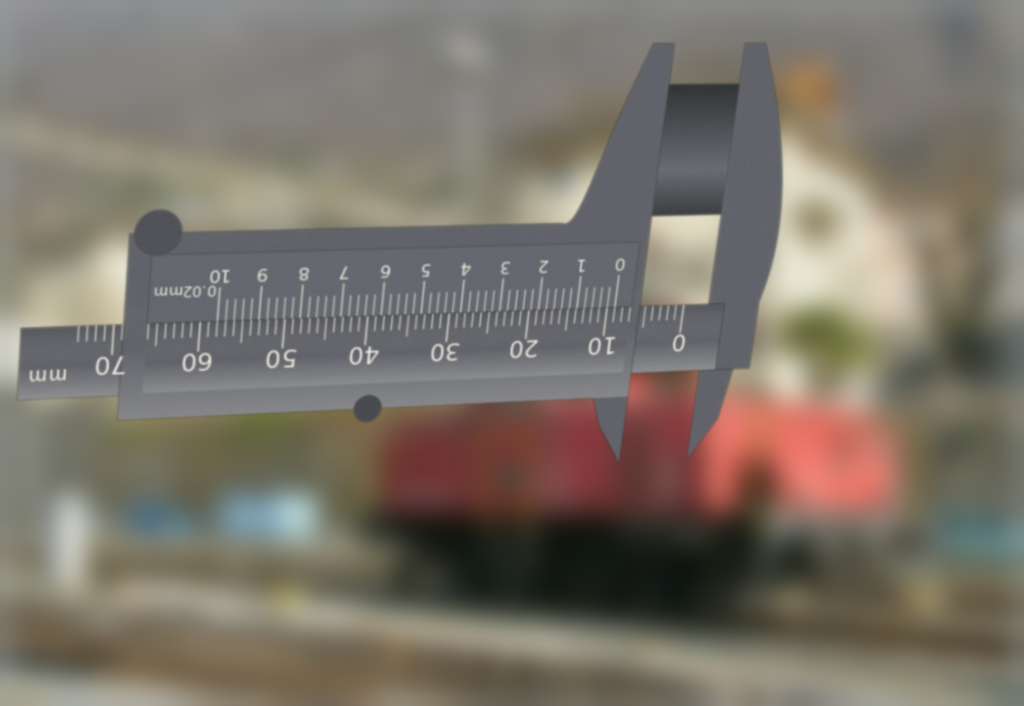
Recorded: 9.0 (mm)
